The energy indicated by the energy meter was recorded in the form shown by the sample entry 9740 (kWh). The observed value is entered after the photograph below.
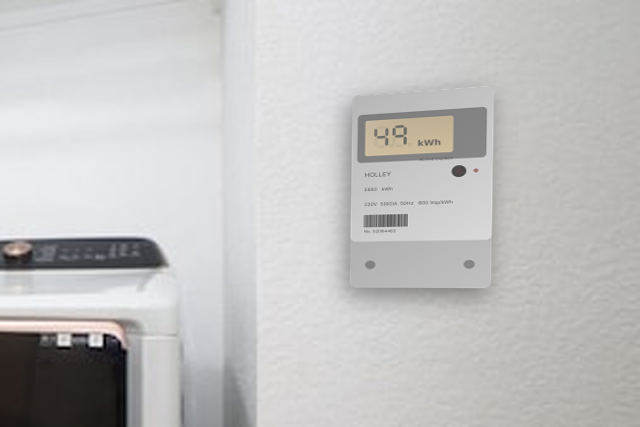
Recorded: 49 (kWh)
